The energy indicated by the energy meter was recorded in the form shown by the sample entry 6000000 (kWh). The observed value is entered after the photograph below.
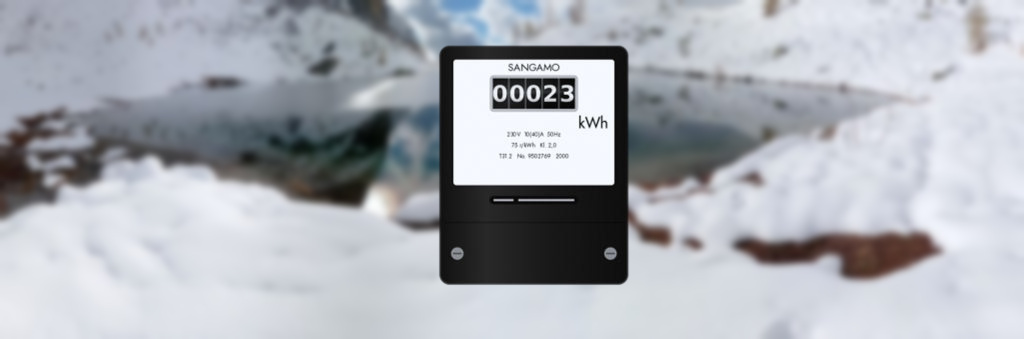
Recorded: 23 (kWh)
